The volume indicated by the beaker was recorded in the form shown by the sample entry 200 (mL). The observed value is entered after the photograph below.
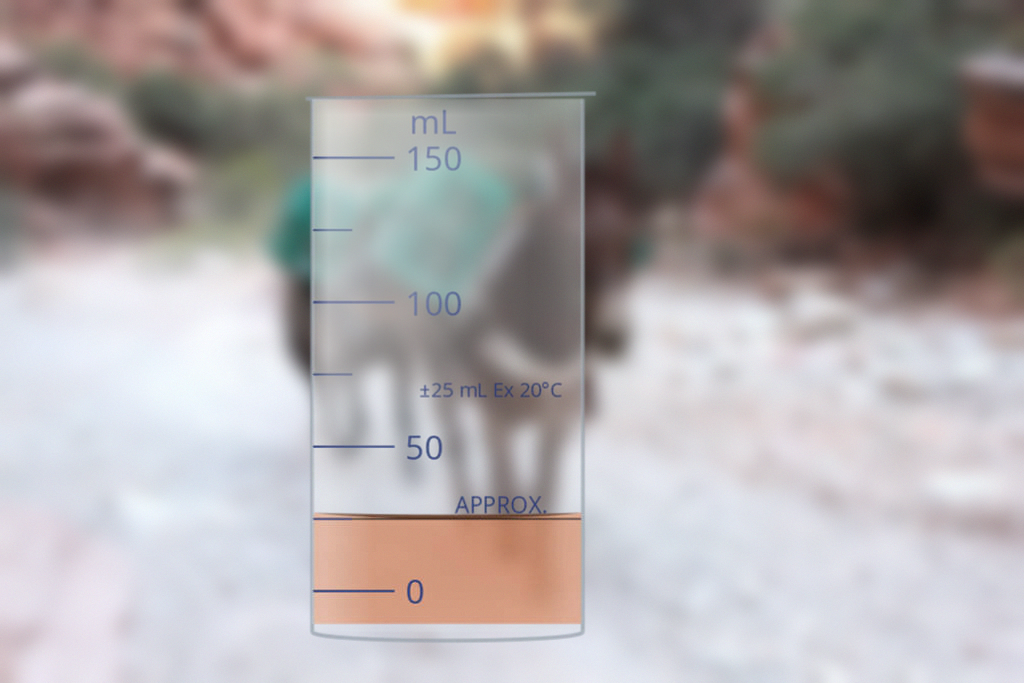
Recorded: 25 (mL)
